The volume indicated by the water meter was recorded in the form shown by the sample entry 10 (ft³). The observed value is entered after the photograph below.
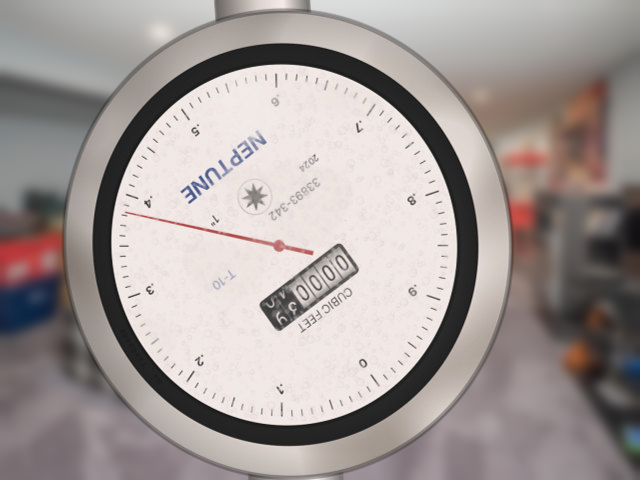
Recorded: 39.38 (ft³)
